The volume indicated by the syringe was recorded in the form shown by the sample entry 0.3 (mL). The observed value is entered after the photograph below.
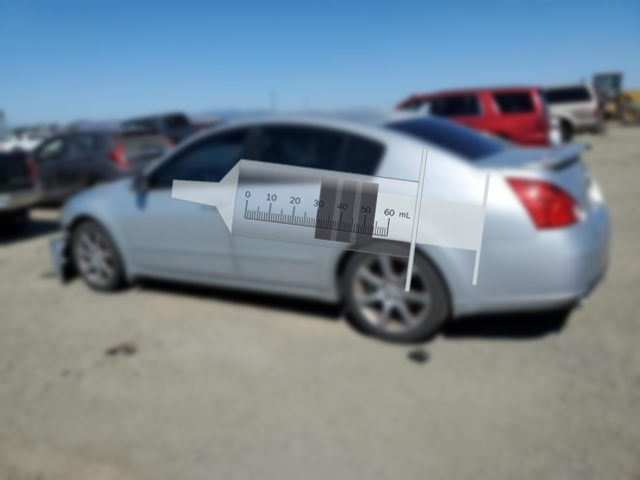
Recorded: 30 (mL)
